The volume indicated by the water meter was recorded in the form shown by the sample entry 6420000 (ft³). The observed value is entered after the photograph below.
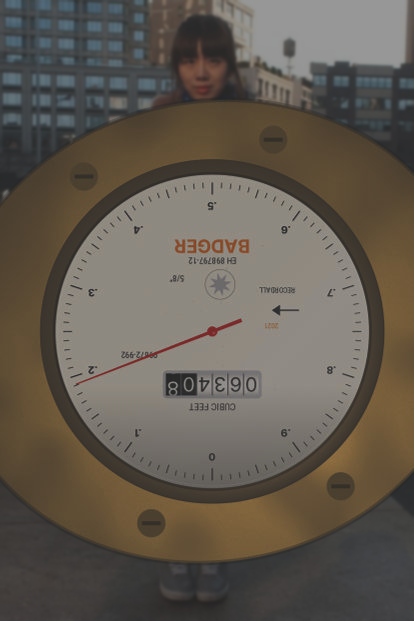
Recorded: 63408.19 (ft³)
